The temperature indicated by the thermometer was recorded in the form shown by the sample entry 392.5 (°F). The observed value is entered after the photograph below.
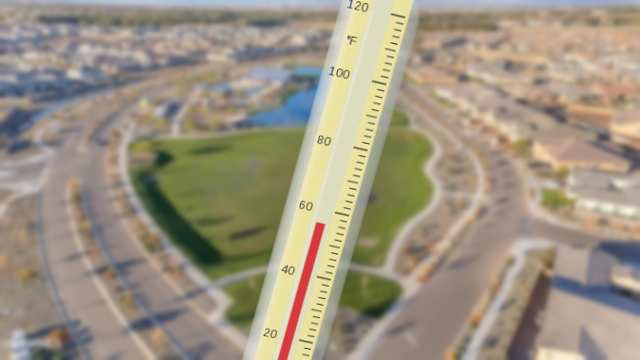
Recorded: 56 (°F)
